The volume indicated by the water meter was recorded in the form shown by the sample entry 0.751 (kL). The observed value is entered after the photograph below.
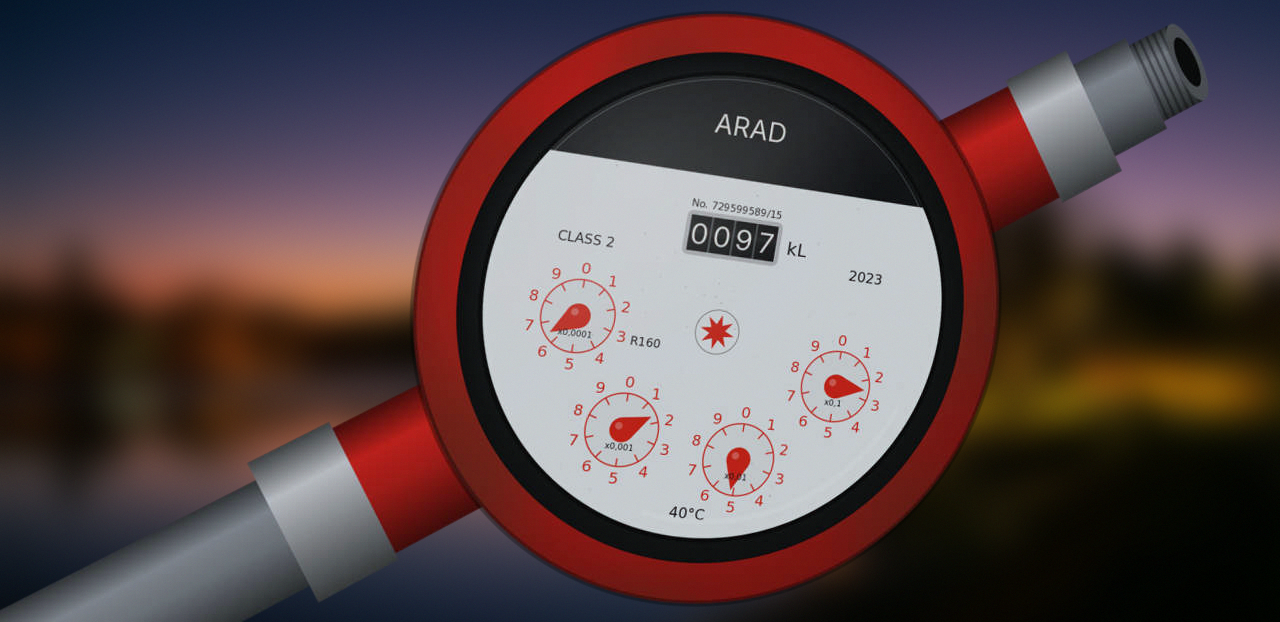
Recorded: 97.2516 (kL)
